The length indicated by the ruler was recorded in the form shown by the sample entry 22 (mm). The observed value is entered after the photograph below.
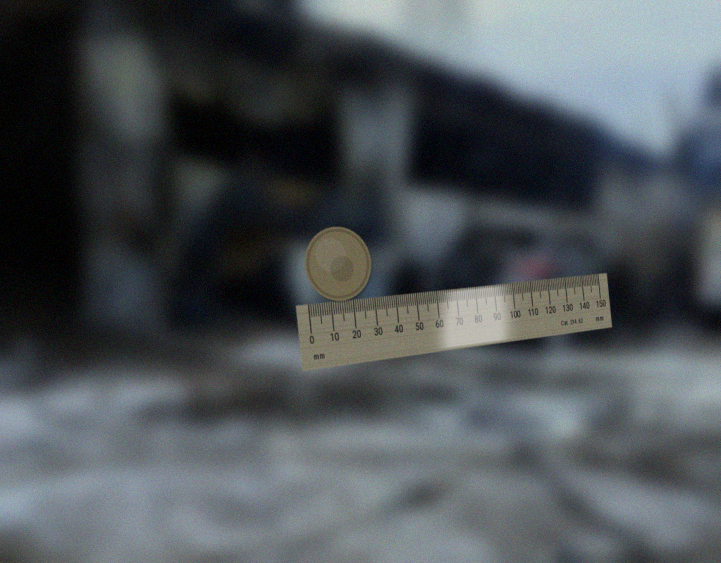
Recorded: 30 (mm)
